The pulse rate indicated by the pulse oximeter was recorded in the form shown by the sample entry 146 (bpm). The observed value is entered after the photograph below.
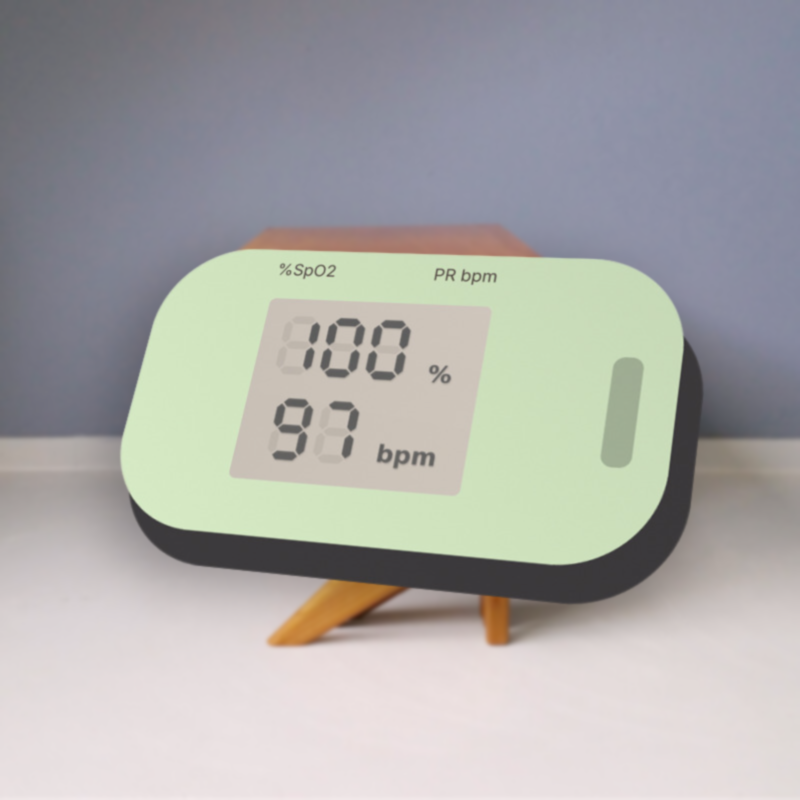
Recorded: 97 (bpm)
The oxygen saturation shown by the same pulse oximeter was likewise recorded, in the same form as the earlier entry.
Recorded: 100 (%)
